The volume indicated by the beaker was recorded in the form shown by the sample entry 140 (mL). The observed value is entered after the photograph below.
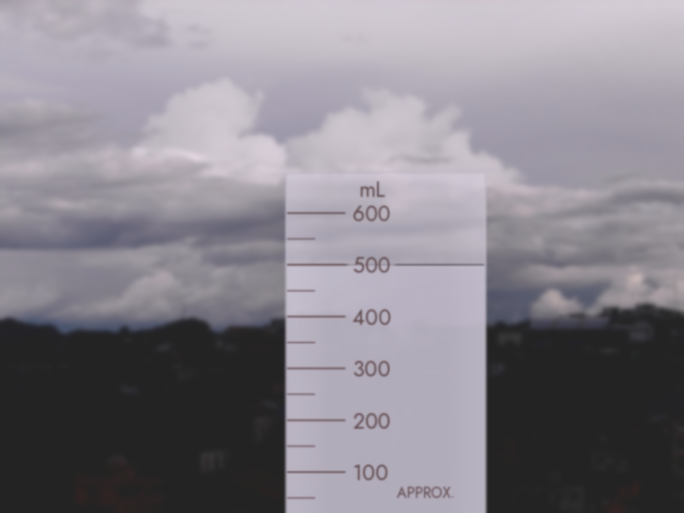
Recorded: 500 (mL)
